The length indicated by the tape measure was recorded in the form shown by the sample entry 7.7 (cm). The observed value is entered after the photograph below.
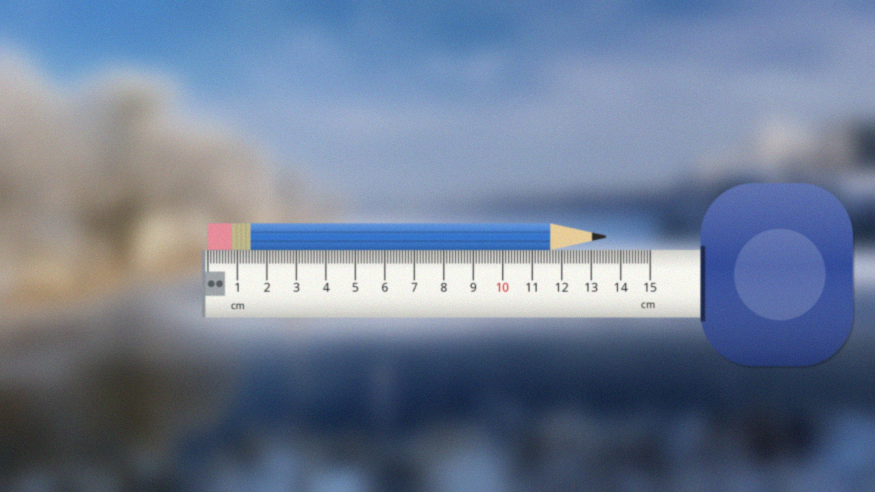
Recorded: 13.5 (cm)
